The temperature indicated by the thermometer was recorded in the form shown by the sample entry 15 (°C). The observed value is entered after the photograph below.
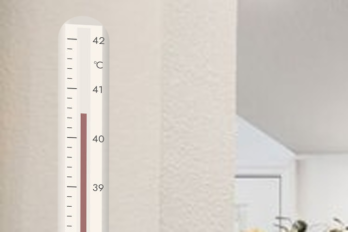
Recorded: 40.5 (°C)
